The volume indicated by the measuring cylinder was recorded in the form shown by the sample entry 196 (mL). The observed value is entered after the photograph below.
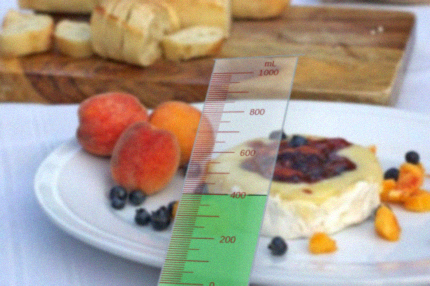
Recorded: 400 (mL)
